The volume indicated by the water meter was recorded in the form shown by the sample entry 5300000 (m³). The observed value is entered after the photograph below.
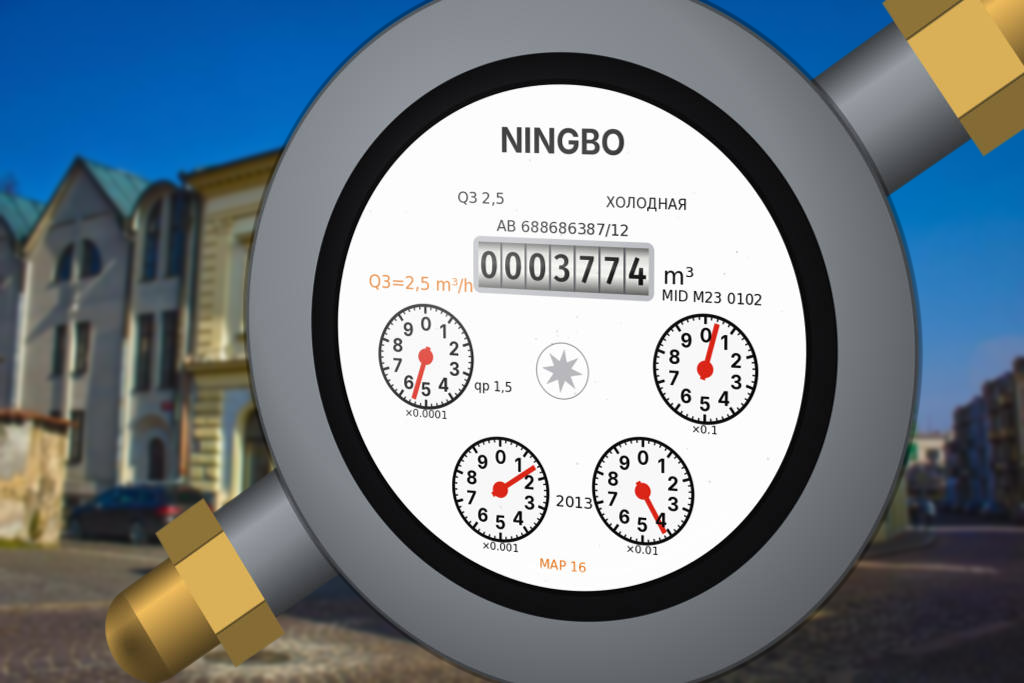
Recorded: 3774.0415 (m³)
